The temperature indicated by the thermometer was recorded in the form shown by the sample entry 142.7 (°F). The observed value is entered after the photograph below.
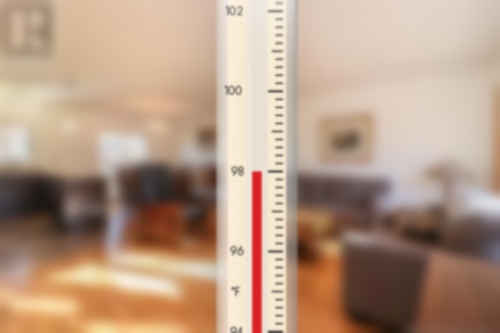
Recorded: 98 (°F)
